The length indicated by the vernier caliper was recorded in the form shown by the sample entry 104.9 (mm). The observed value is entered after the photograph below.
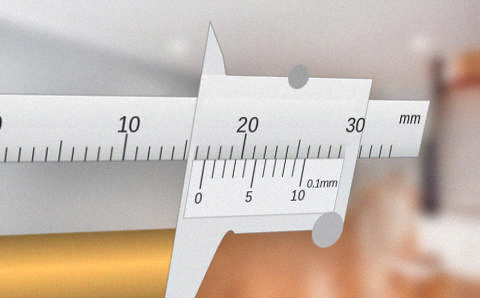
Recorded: 16.8 (mm)
